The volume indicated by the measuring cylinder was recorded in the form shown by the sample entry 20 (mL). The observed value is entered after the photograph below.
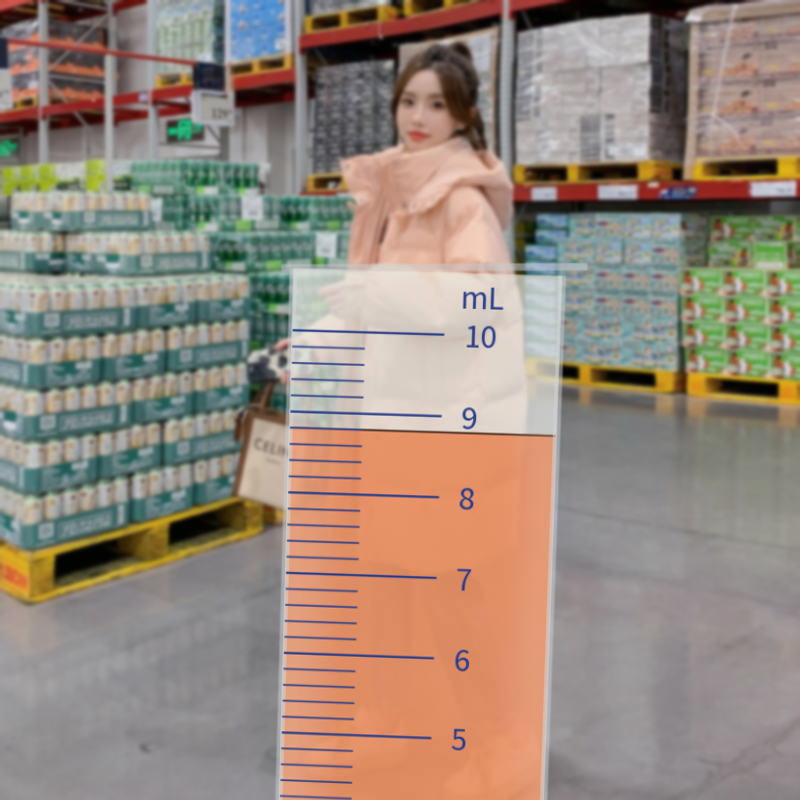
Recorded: 8.8 (mL)
